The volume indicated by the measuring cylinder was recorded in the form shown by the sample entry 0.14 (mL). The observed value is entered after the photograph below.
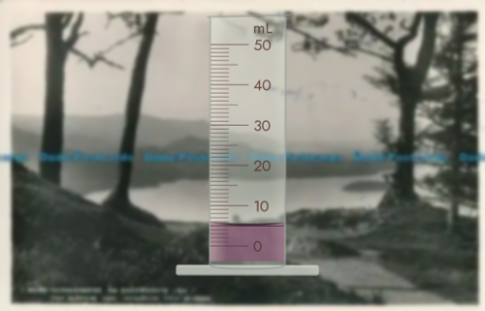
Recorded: 5 (mL)
